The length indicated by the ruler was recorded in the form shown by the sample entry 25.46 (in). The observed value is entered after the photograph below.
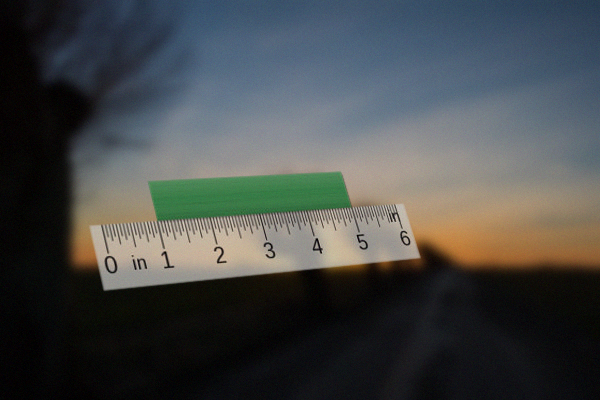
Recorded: 4 (in)
